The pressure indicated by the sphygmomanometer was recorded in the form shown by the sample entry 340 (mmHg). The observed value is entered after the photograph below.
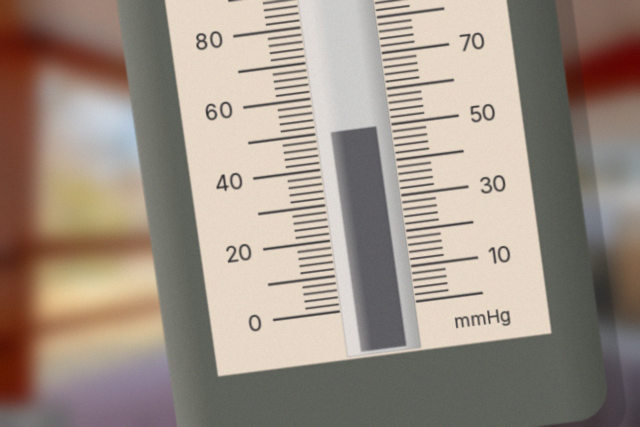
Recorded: 50 (mmHg)
